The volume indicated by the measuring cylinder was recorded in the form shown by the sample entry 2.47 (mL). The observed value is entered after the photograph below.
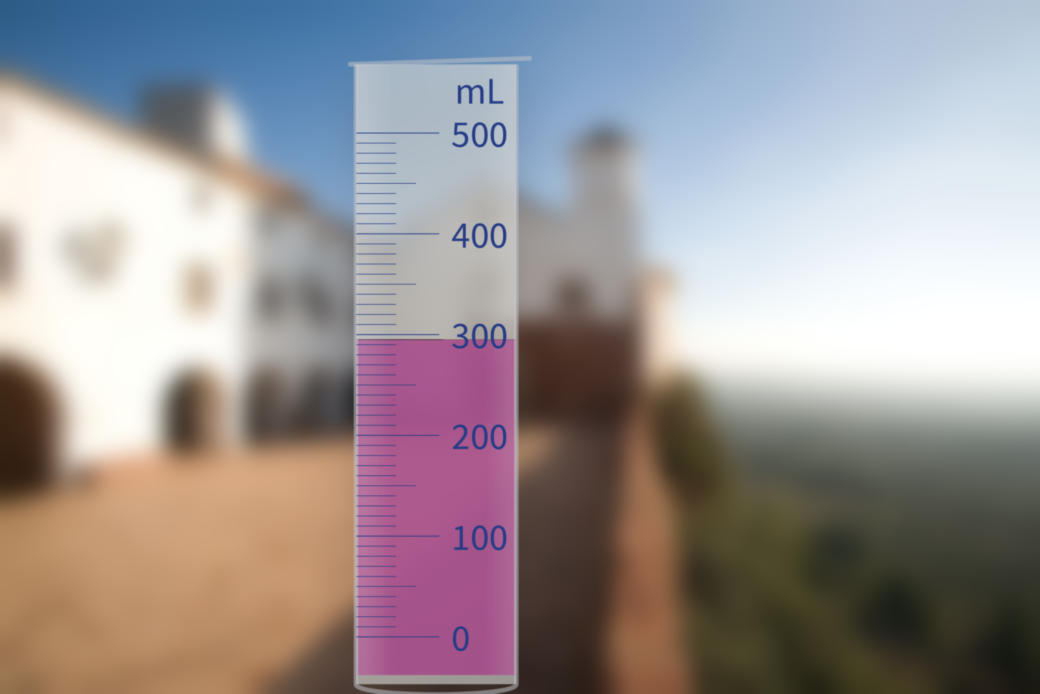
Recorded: 295 (mL)
